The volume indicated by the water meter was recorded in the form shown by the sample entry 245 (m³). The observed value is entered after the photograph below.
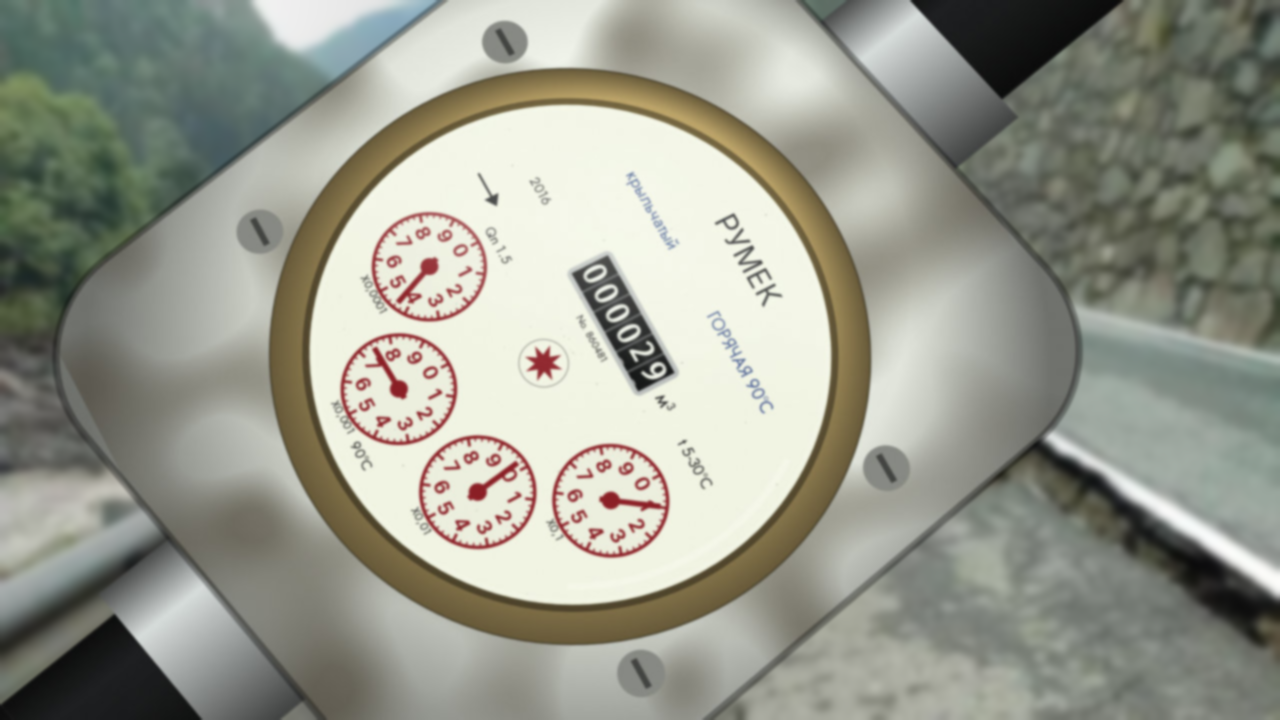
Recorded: 29.0974 (m³)
